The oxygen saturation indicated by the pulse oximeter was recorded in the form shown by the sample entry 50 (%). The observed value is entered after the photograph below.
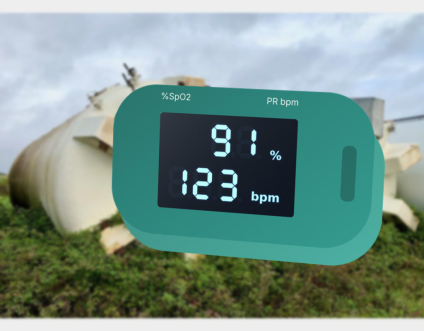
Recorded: 91 (%)
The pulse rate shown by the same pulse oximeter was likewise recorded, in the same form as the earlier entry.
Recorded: 123 (bpm)
